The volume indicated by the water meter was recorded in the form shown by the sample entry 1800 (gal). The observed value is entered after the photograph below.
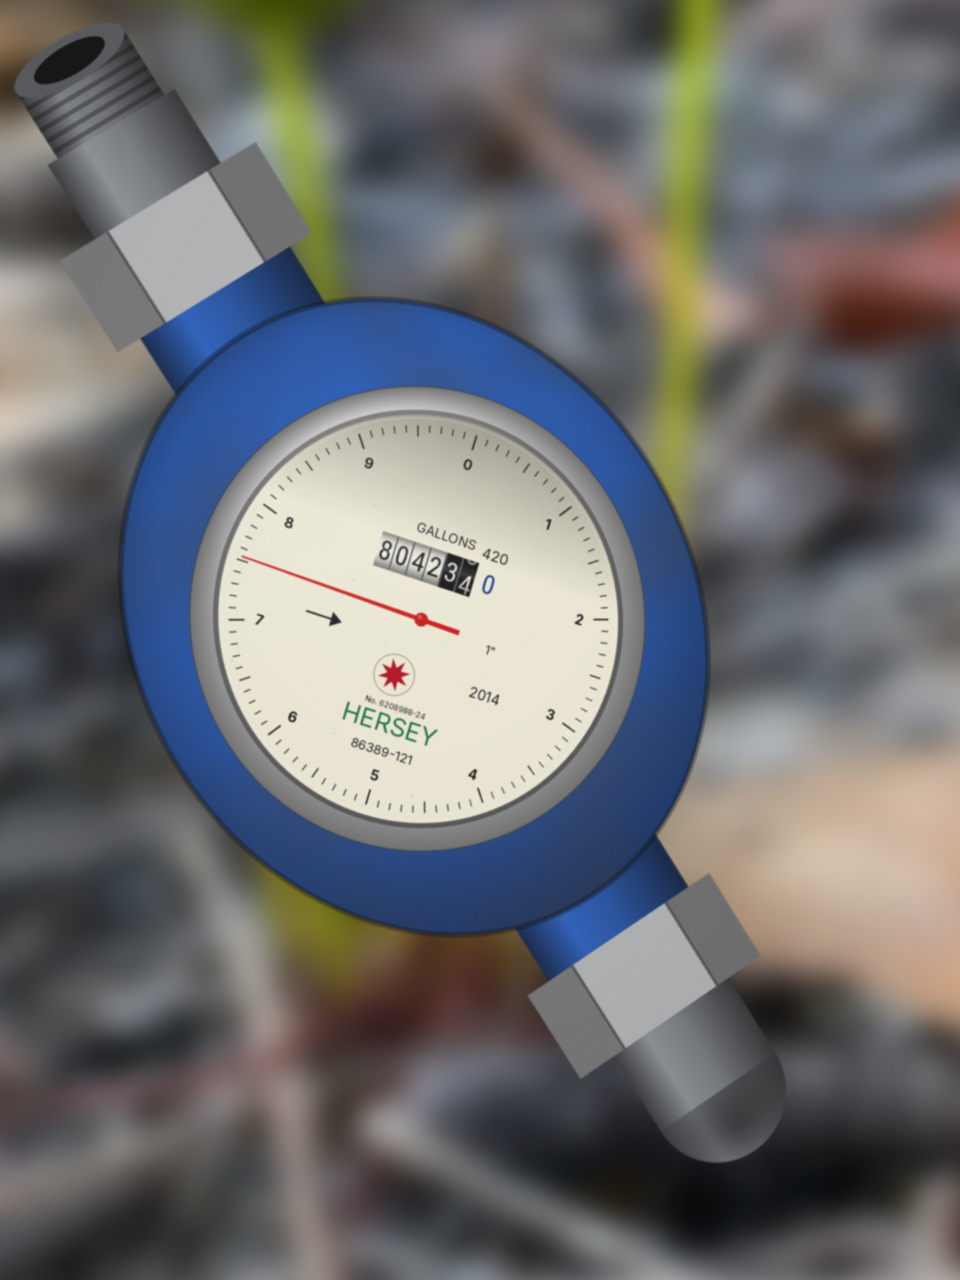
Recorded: 8042337.5 (gal)
